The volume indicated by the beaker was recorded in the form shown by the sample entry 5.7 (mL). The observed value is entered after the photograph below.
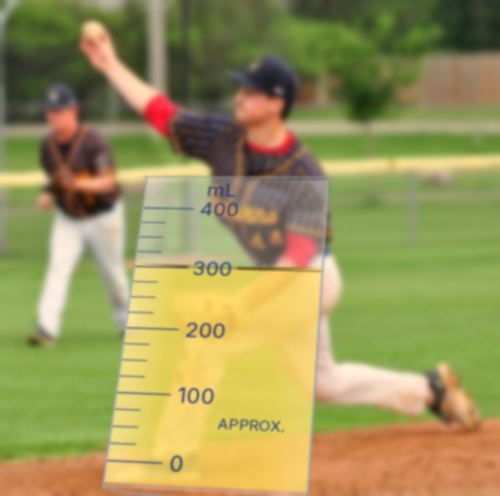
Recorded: 300 (mL)
